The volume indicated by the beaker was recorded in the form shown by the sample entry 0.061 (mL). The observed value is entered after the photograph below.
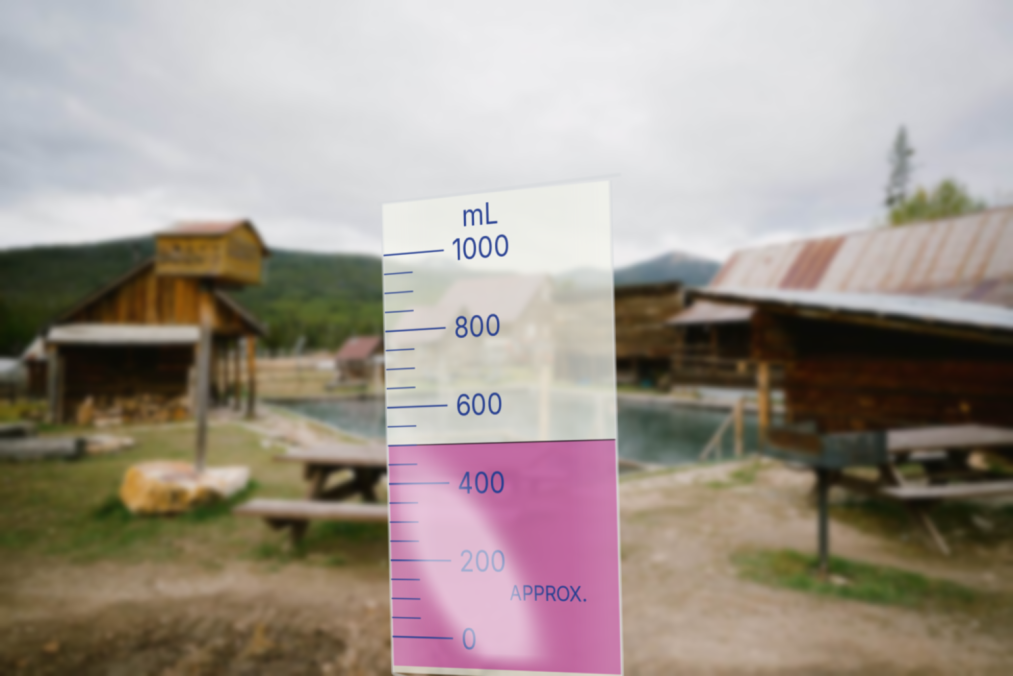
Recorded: 500 (mL)
